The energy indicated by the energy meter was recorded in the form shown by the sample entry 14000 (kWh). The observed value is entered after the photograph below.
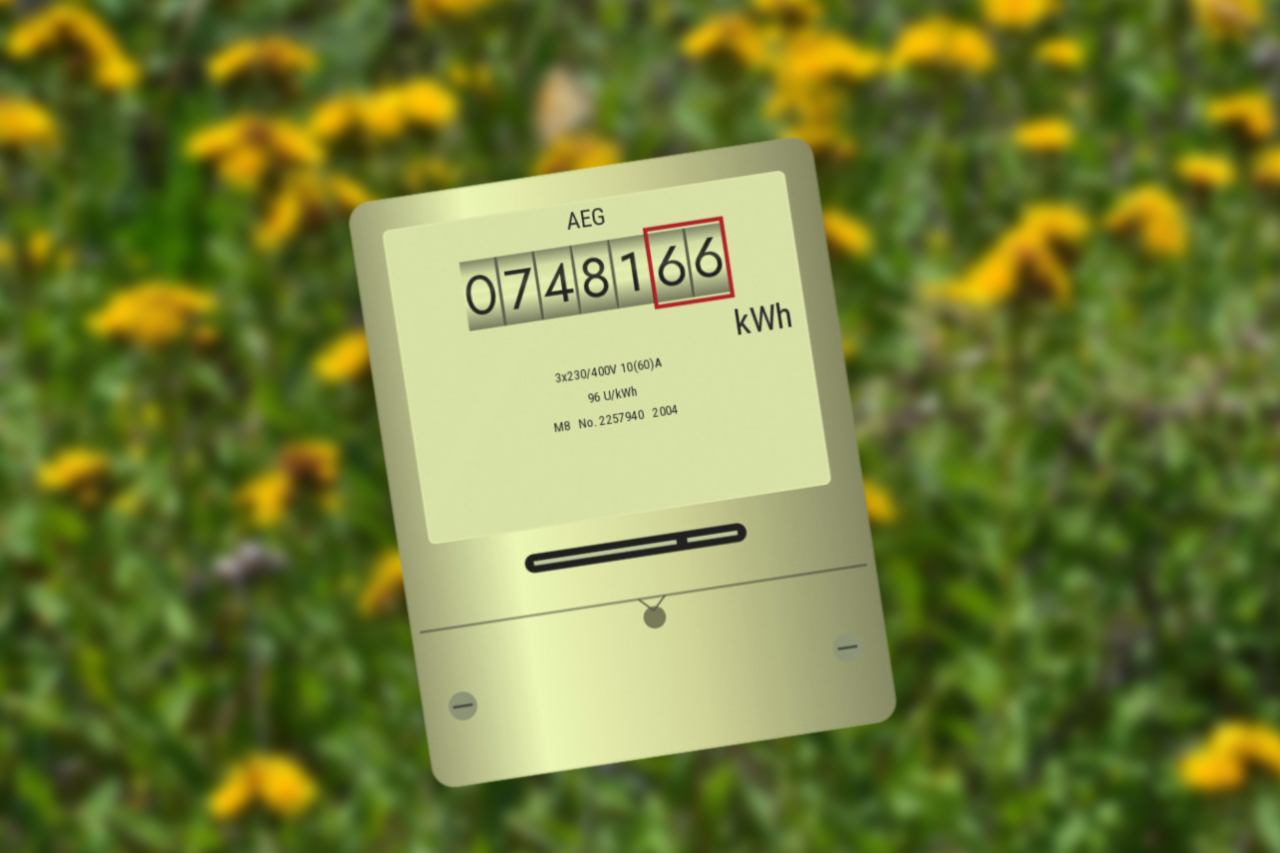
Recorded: 7481.66 (kWh)
